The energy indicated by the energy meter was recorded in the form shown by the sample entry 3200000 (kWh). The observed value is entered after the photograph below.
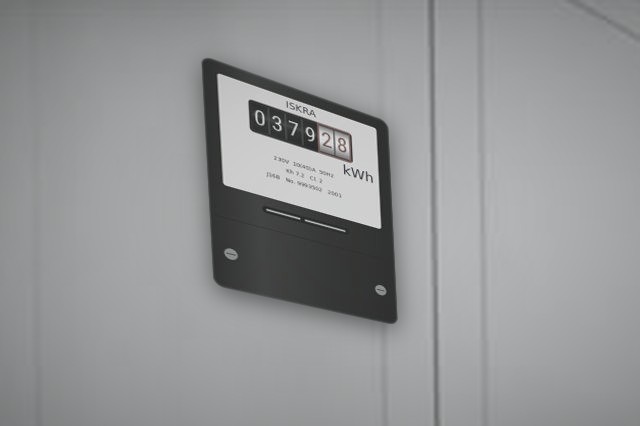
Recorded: 379.28 (kWh)
